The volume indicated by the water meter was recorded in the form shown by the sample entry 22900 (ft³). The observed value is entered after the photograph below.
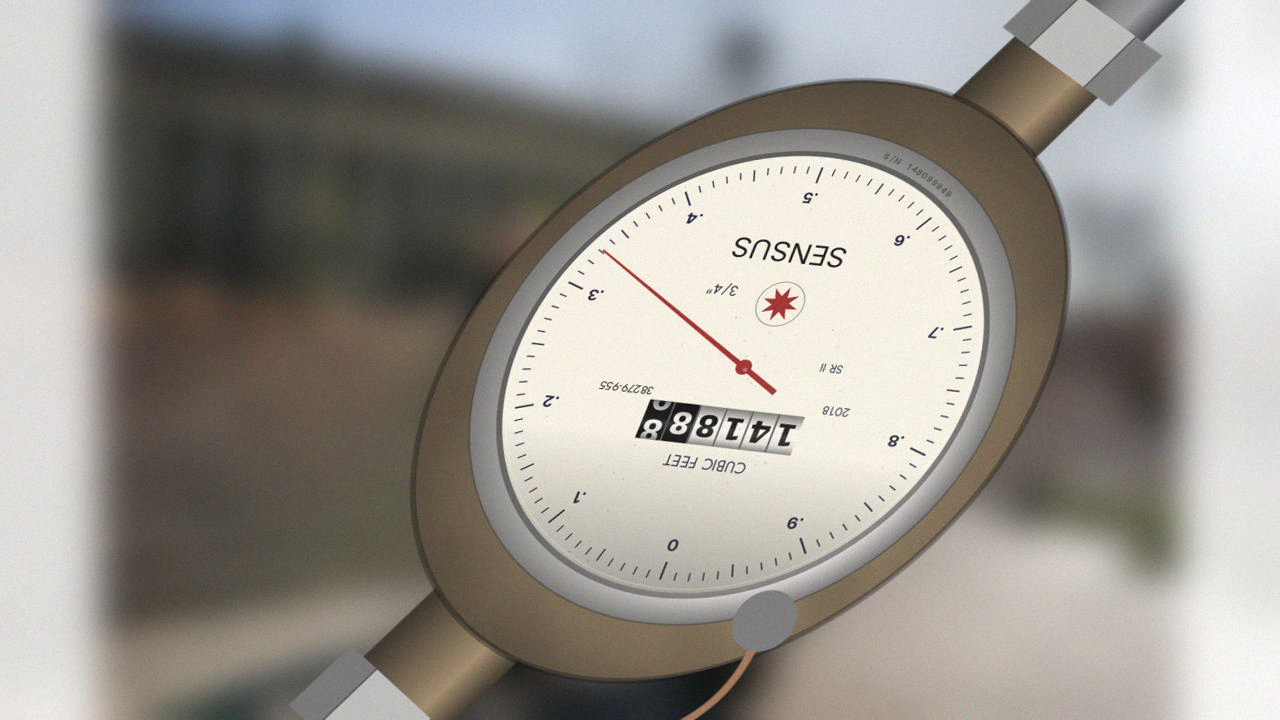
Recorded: 141888.33 (ft³)
